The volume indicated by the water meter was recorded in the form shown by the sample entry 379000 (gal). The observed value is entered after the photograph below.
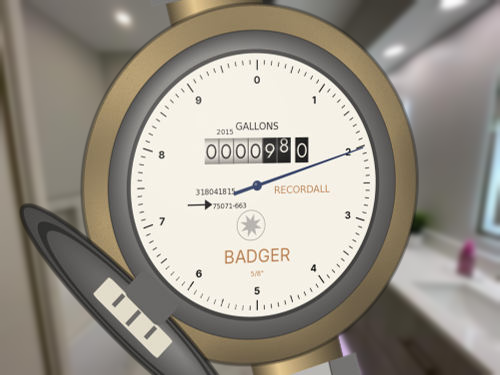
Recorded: 982.0 (gal)
